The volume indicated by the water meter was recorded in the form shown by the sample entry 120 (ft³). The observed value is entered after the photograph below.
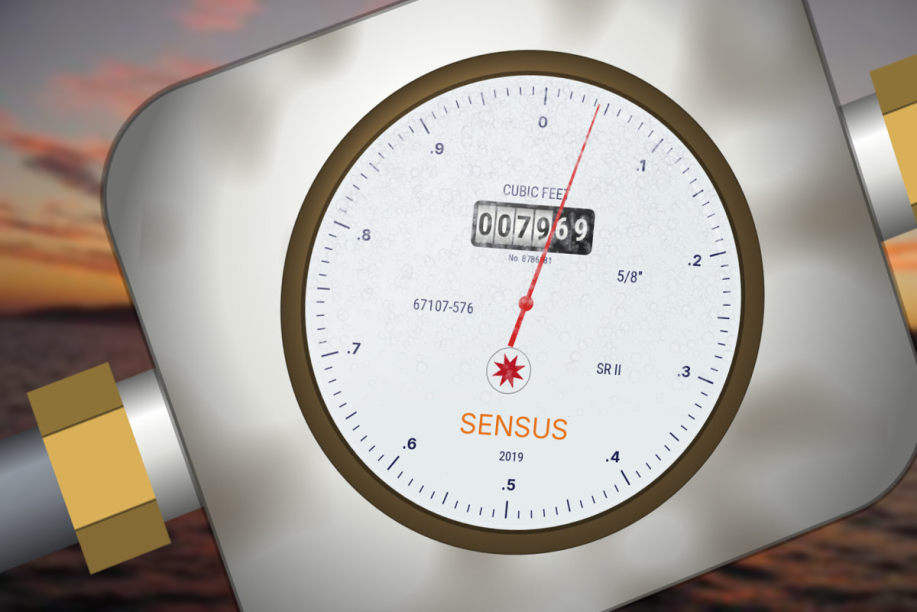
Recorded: 7969.04 (ft³)
